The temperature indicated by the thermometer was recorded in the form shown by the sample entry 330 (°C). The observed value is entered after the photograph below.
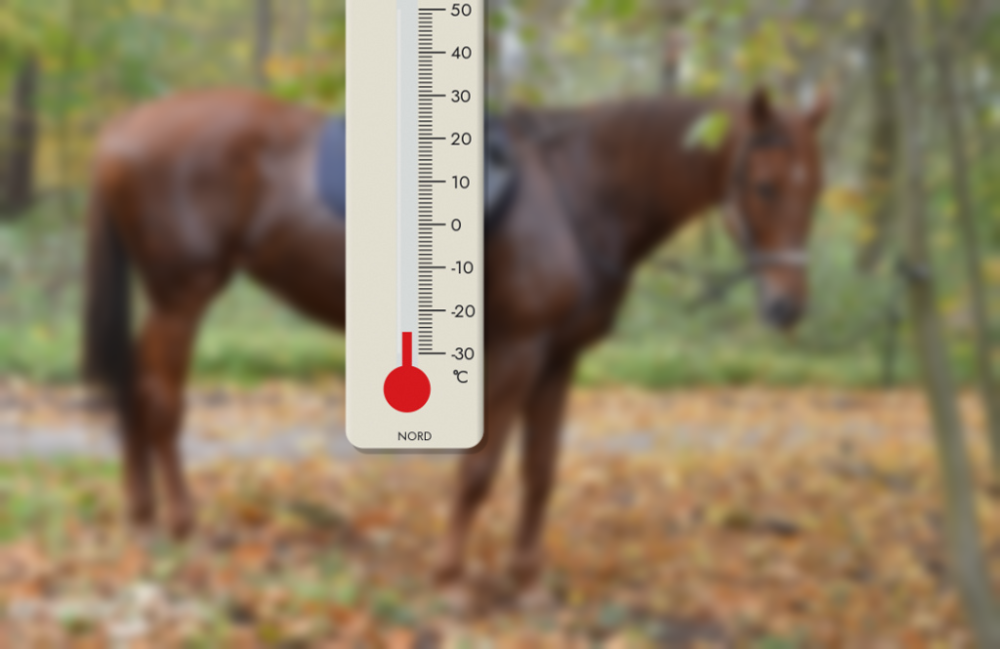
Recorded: -25 (°C)
